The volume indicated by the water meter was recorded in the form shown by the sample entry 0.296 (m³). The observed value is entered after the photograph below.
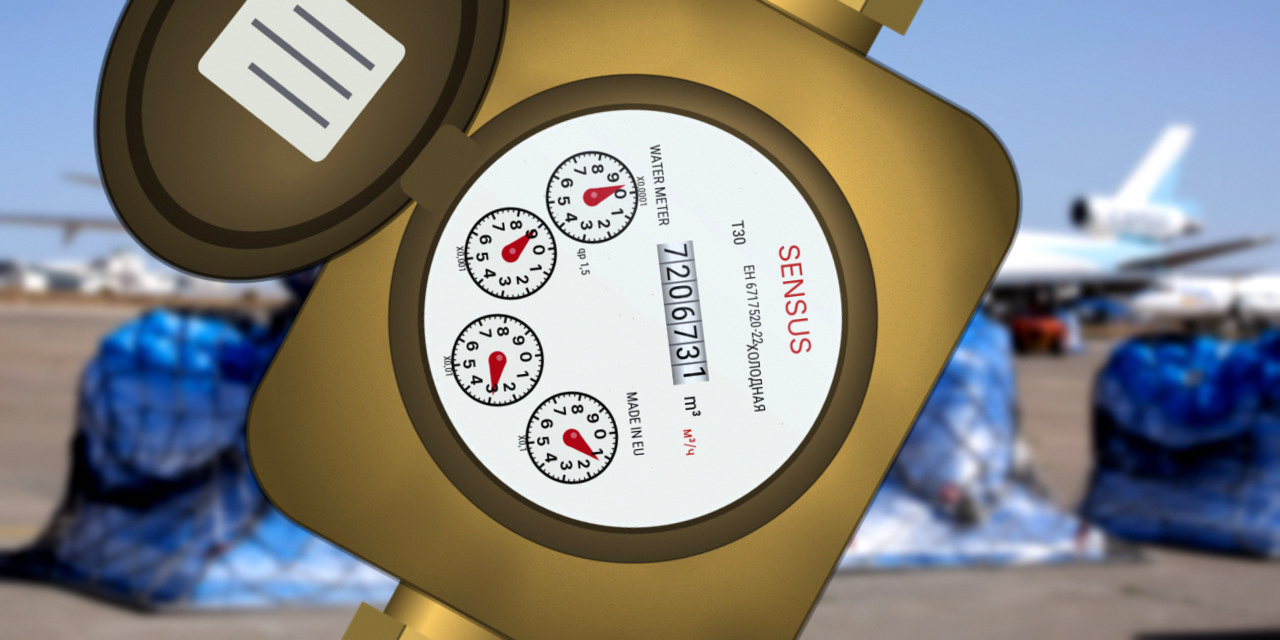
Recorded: 7206731.1289 (m³)
